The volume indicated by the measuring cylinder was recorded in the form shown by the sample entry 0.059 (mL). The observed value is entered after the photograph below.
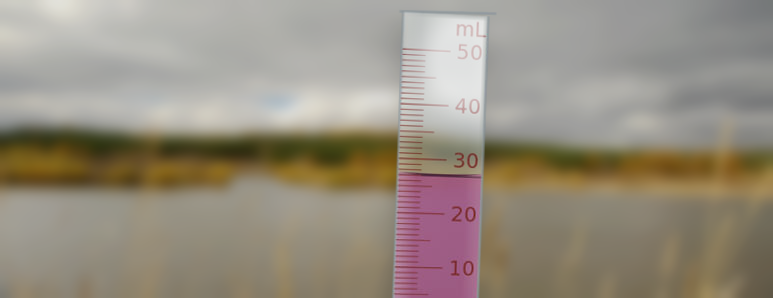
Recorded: 27 (mL)
